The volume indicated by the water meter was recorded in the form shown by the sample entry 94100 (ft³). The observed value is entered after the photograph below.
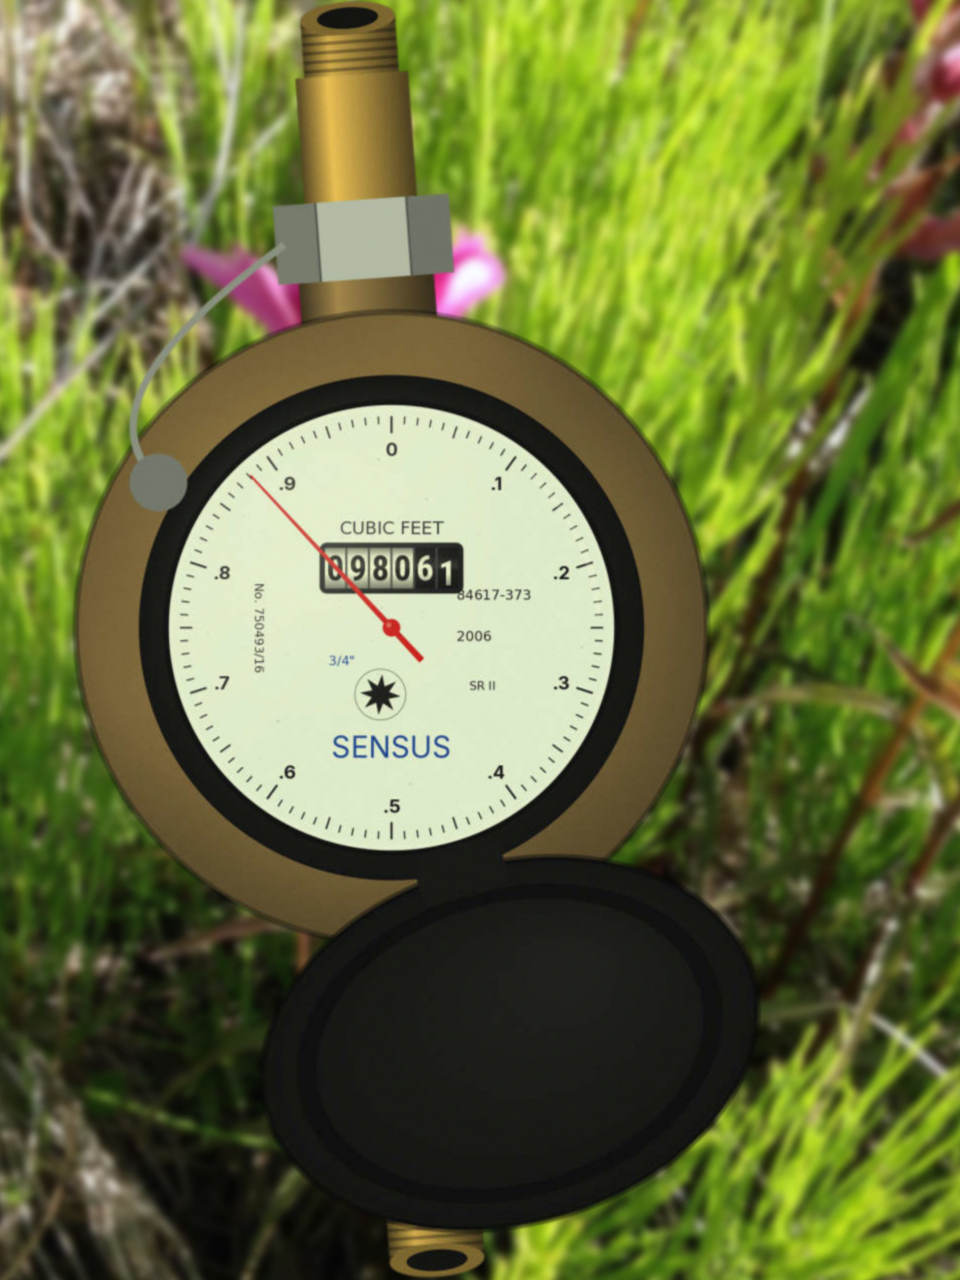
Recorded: 98060.88 (ft³)
